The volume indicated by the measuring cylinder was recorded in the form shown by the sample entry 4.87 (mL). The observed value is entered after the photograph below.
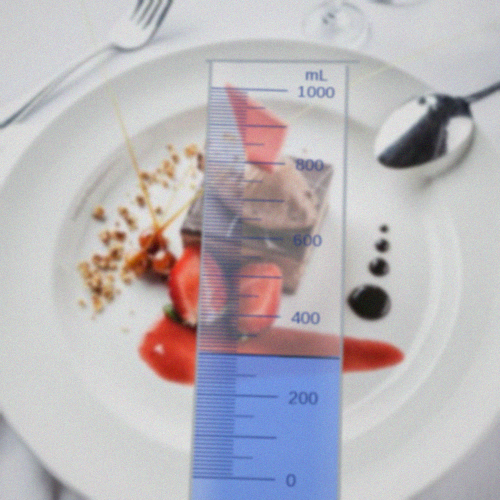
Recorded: 300 (mL)
